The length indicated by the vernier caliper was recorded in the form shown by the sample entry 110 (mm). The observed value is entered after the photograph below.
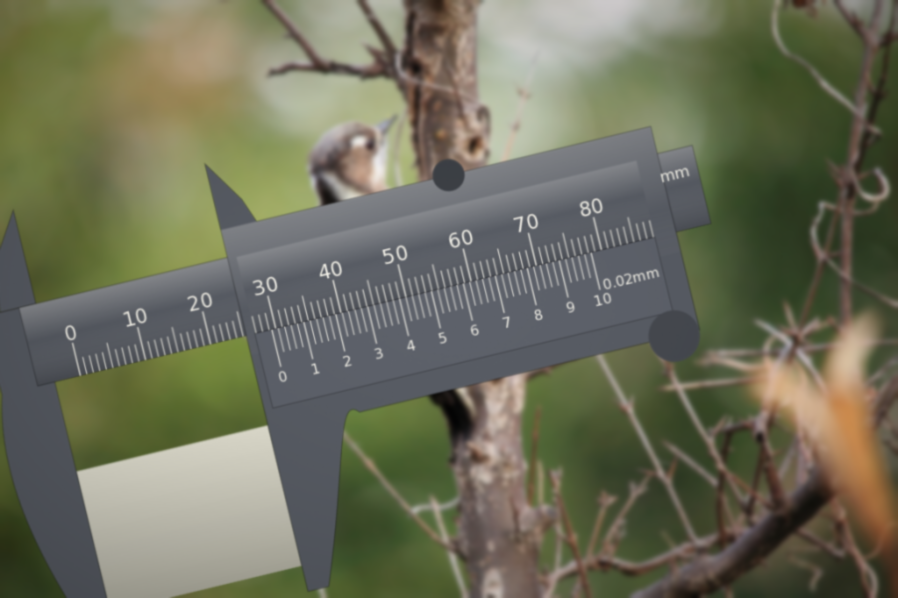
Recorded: 29.4 (mm)
